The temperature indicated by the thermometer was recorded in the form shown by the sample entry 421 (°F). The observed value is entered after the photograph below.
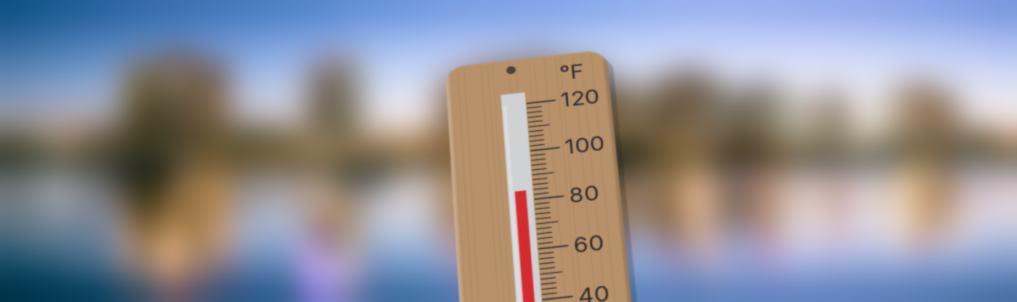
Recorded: 84 (°F)
